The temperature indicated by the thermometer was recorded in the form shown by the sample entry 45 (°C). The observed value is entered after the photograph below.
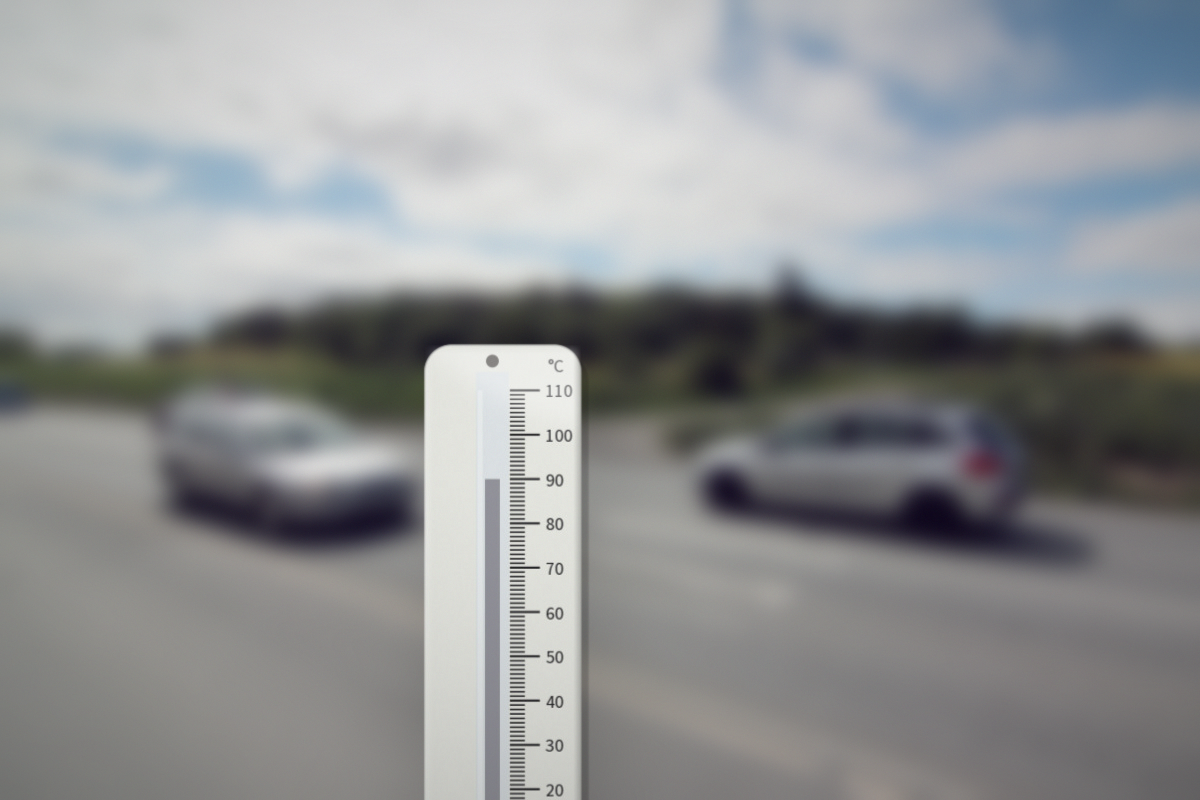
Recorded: 90 (°C)
